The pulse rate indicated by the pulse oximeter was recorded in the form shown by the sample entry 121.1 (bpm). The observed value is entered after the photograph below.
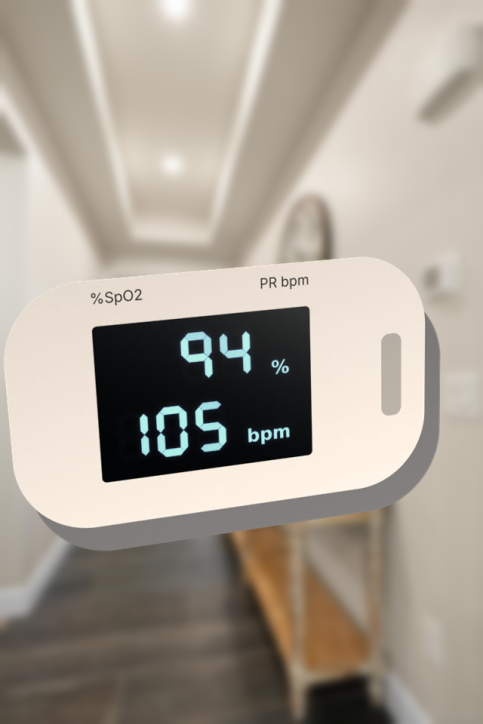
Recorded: 105 (bpm)
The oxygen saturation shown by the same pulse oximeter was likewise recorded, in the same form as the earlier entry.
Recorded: 94 (%)
